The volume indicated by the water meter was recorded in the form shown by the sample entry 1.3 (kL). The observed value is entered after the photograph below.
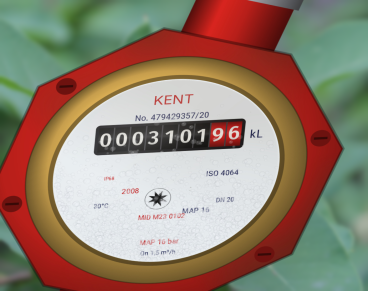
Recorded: 3101.96 (kL)
